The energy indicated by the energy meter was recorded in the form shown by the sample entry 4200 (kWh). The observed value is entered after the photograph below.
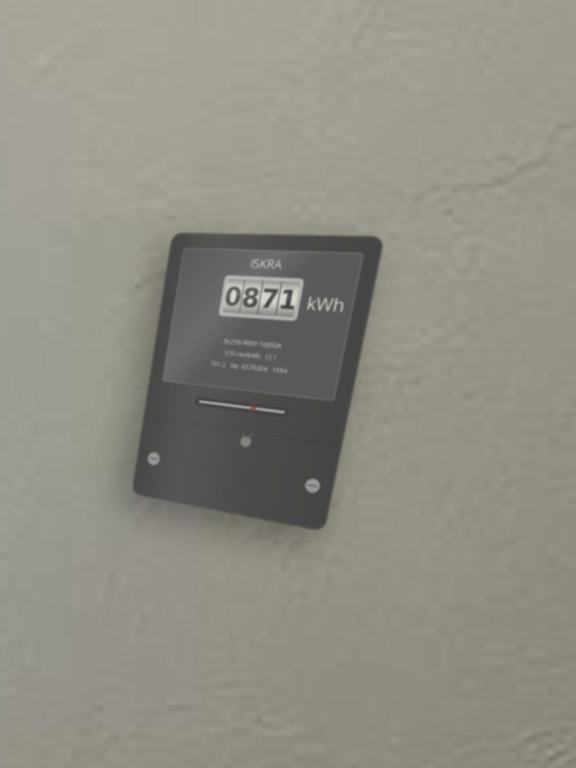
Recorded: 871 (kWh)
